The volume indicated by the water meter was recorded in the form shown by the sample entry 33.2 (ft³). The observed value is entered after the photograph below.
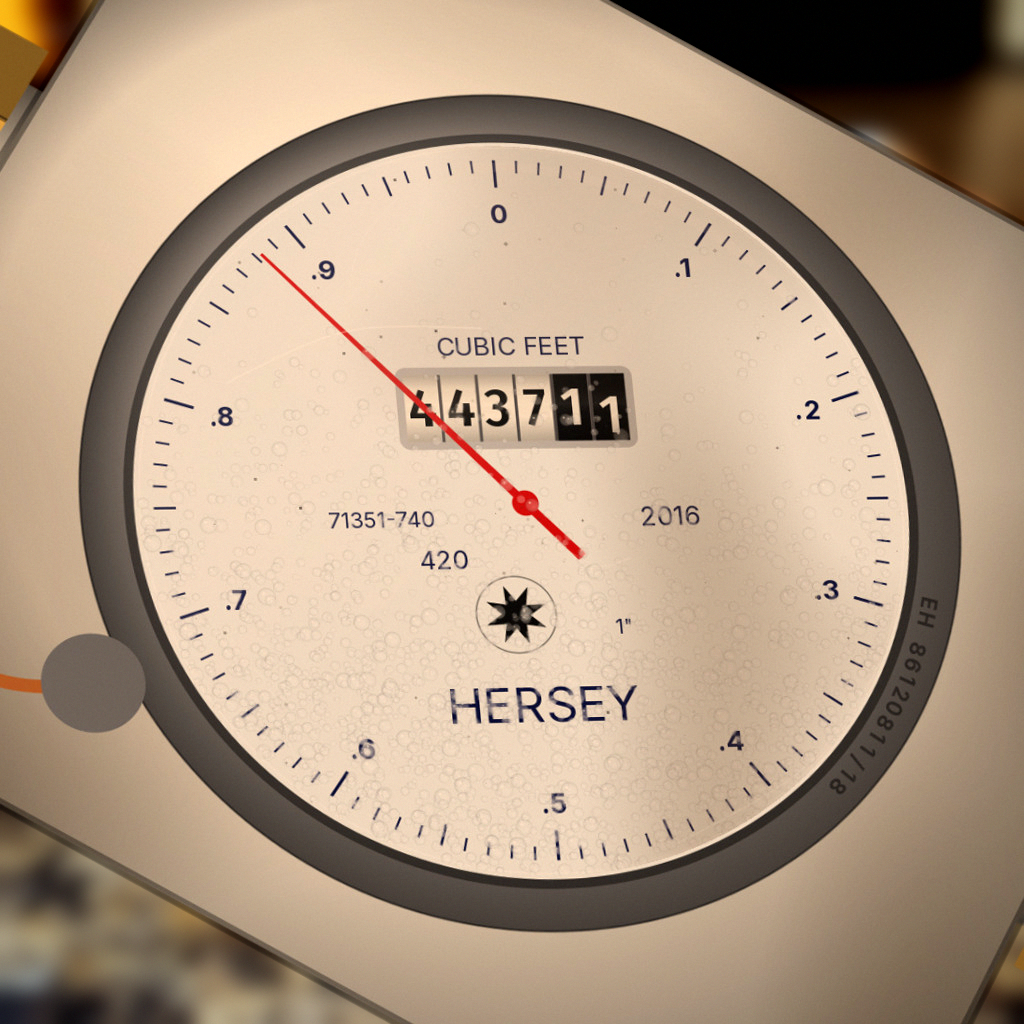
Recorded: 443710.88 (ft³)
